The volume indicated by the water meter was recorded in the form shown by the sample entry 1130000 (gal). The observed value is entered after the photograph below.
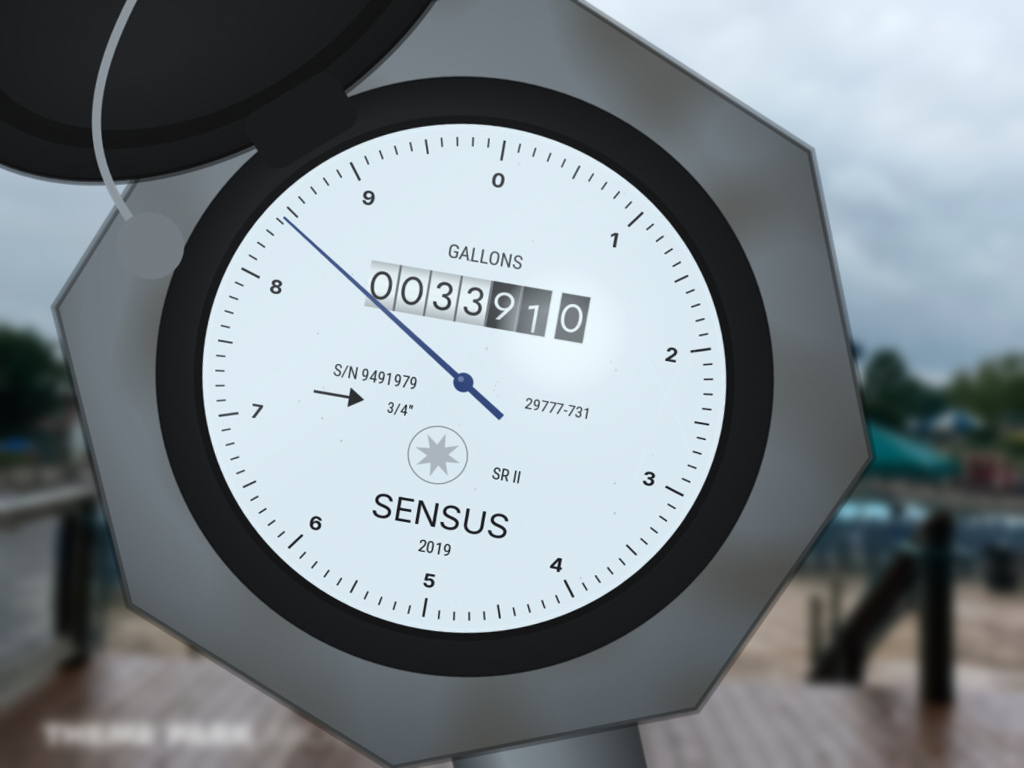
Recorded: 33908.4 (gal)
